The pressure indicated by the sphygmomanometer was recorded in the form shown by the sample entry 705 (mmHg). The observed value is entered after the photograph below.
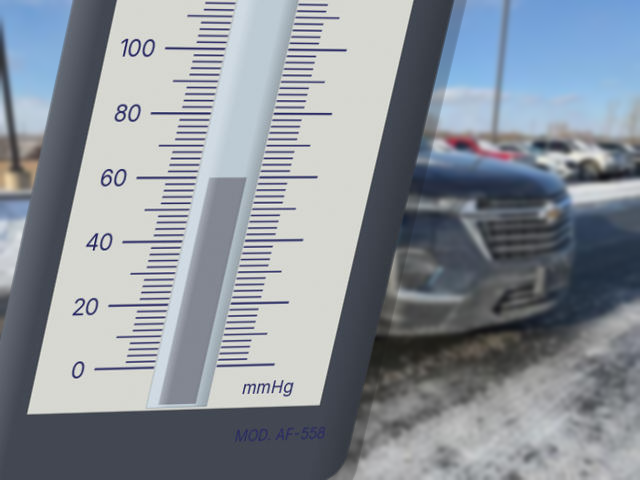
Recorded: 60 (mmHg)
